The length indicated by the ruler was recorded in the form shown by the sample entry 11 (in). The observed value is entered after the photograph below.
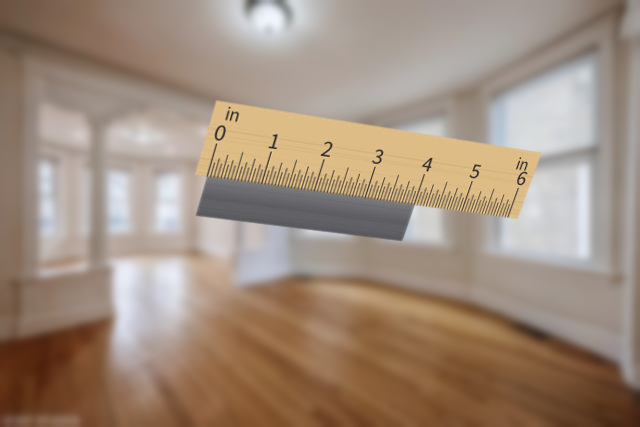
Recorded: 4 (in)
